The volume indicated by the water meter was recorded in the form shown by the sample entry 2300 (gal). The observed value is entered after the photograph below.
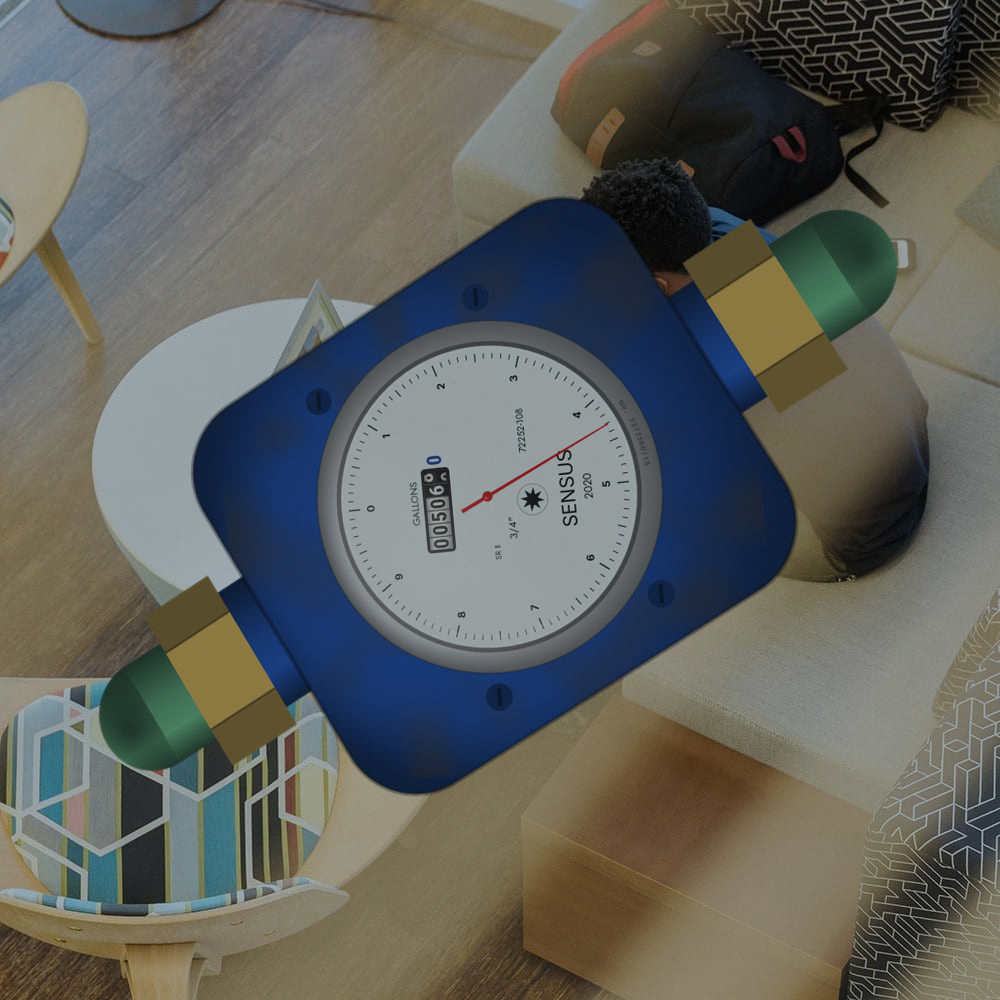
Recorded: 50684.3 (gal)
